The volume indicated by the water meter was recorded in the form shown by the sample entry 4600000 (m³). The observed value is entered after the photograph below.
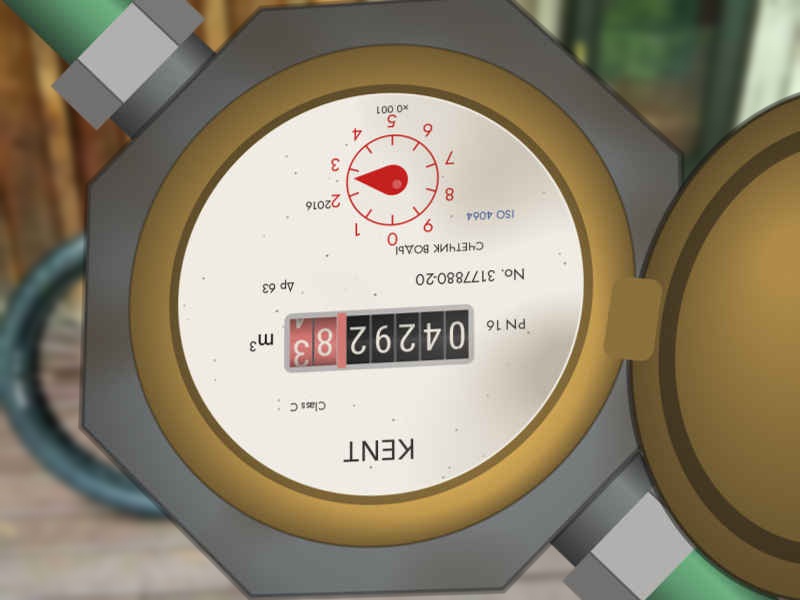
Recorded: 4292.832 (m³)
